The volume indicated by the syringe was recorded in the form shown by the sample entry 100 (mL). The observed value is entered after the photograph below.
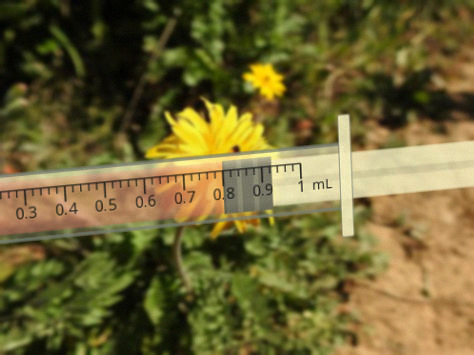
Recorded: 0.8 (mL)
